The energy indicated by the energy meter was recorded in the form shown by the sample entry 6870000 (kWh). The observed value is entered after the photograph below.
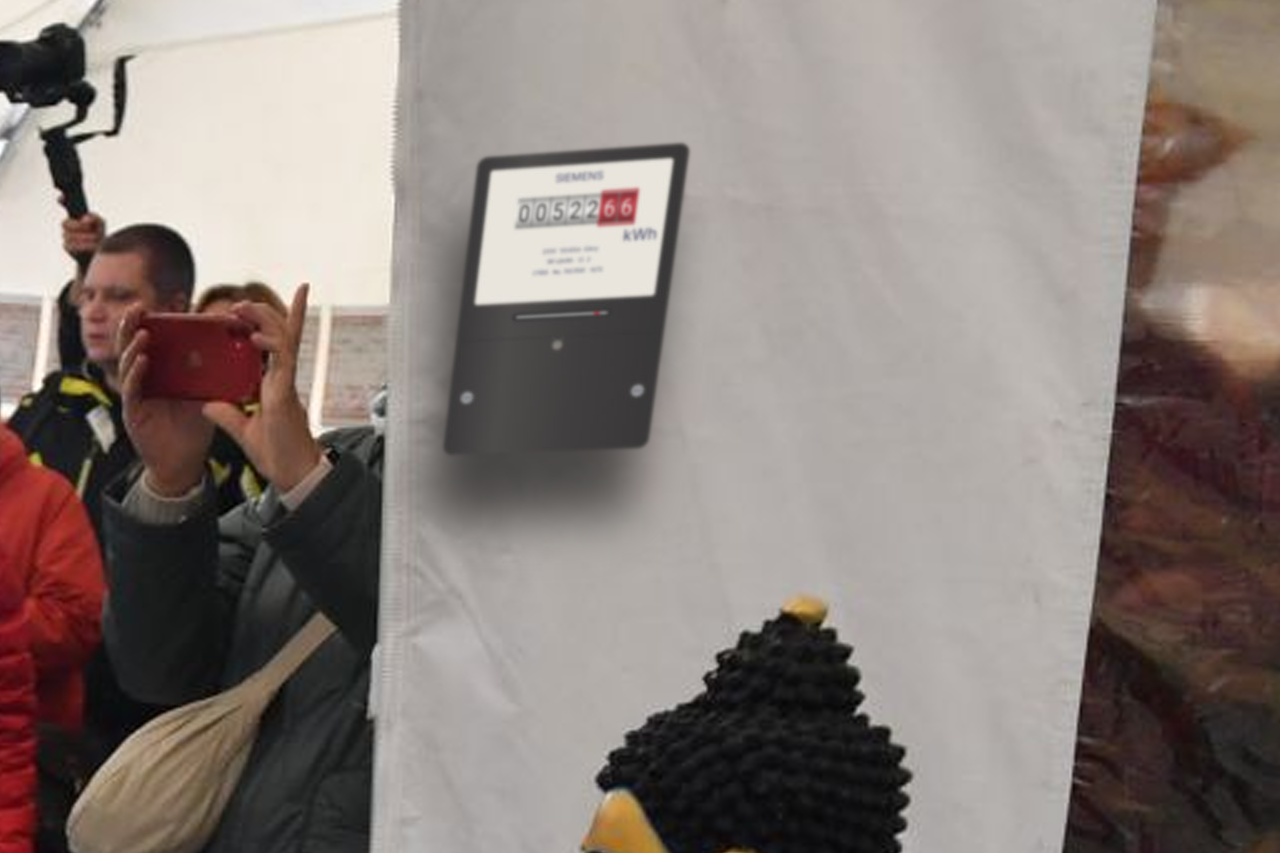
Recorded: 522.66 (kWh)
